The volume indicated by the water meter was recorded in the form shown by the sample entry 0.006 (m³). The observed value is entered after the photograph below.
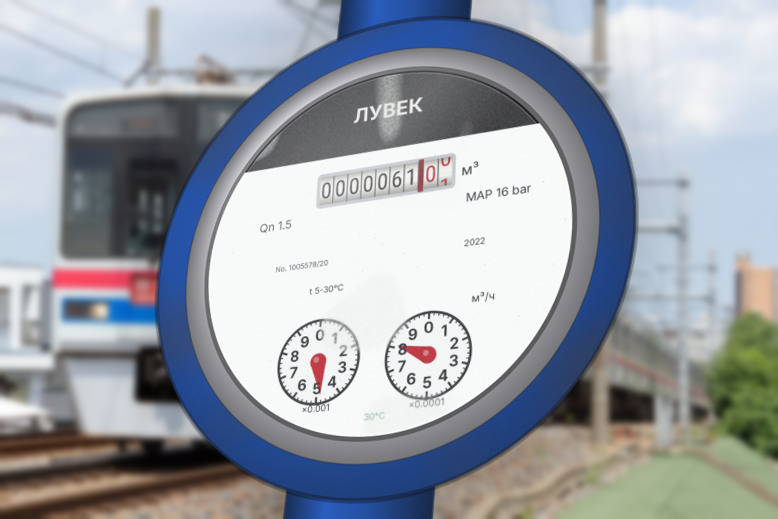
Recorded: 61.0048 (m³)
